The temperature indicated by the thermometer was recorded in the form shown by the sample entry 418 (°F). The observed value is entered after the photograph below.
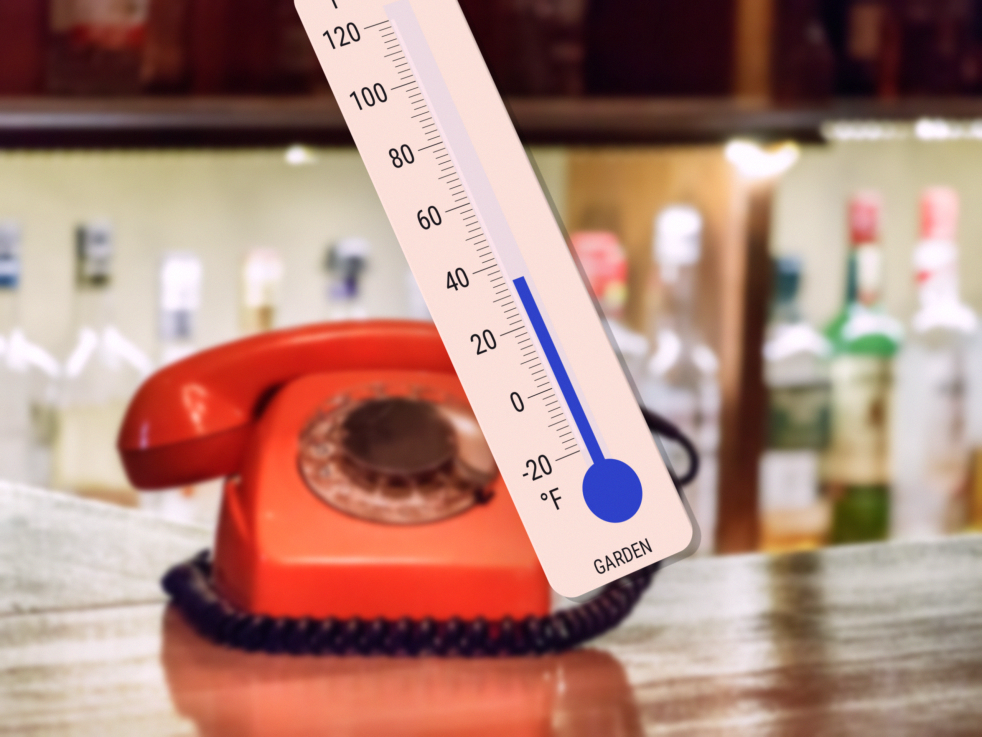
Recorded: 34 (°F)
